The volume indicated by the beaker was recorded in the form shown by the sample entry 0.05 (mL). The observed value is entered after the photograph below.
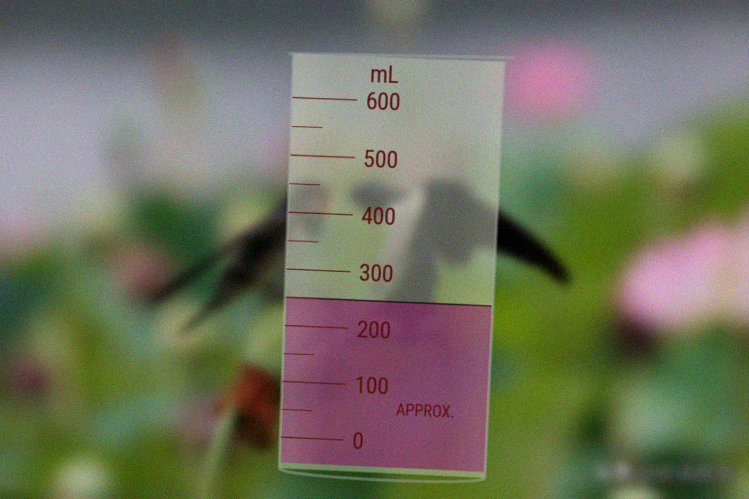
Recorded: 250 (mL)
